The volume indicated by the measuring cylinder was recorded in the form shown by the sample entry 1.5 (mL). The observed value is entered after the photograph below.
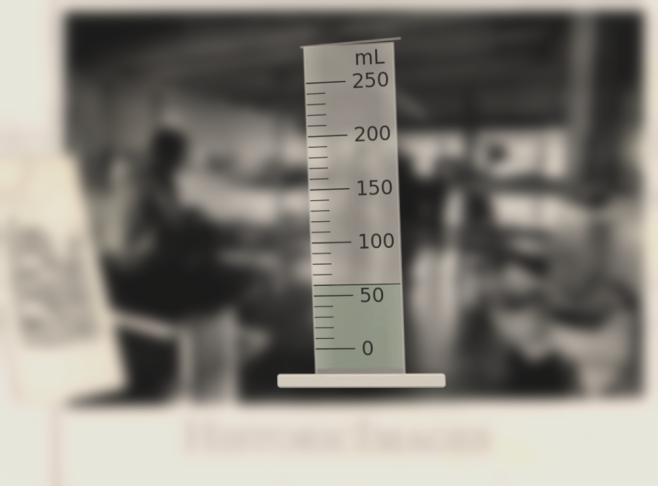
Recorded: 60 (mL)
